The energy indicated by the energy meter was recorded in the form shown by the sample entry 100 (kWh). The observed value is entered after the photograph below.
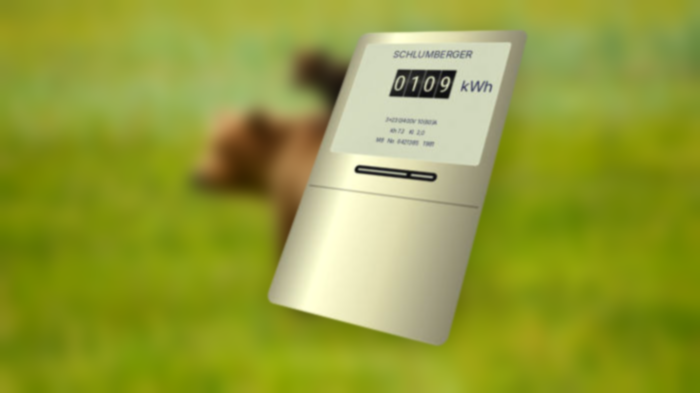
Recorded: 109 (kWh)
